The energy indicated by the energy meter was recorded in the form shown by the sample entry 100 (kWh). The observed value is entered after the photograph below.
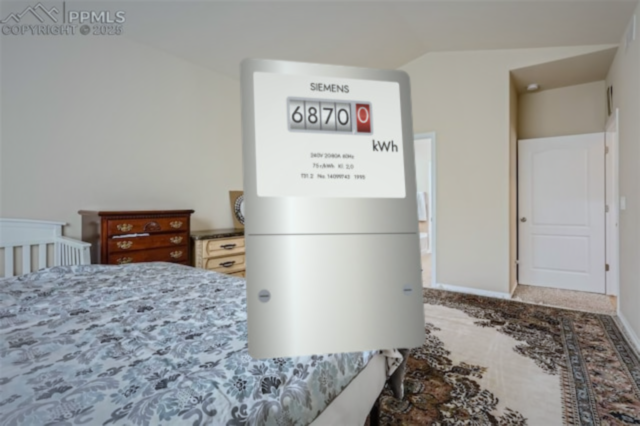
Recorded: 6870.0 (kWh)
